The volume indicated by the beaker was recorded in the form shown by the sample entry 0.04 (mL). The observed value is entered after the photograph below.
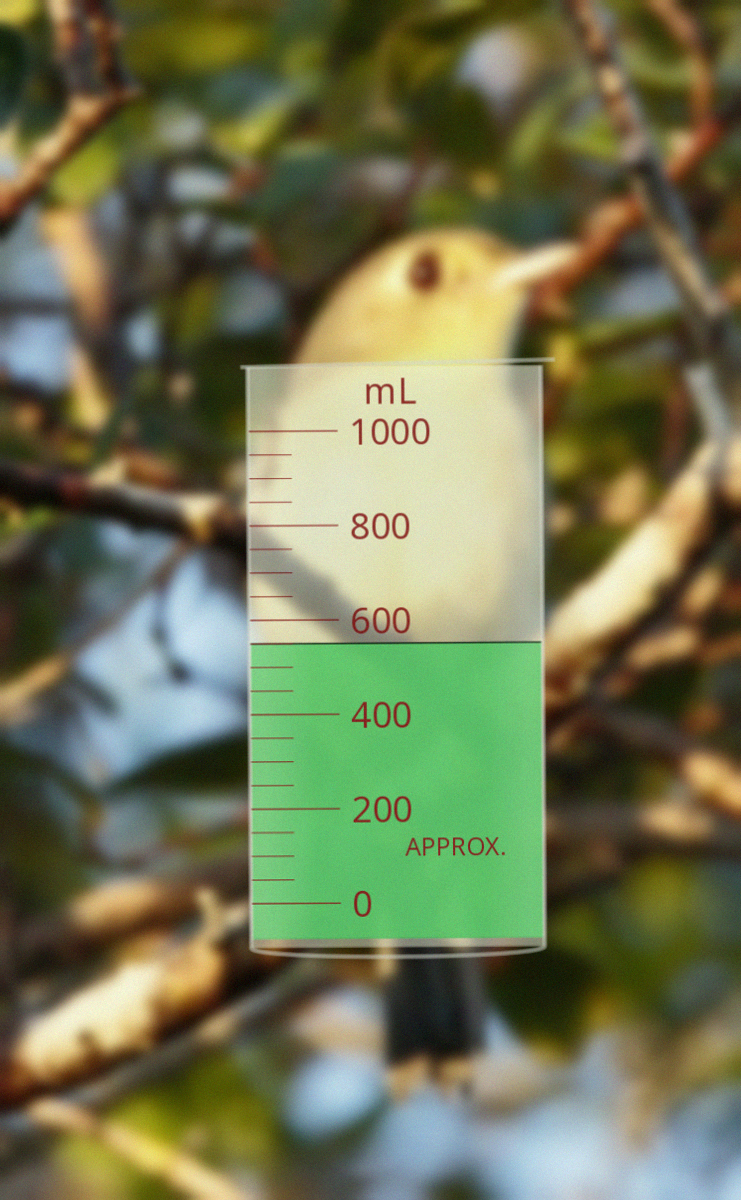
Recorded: 550 (mL)
